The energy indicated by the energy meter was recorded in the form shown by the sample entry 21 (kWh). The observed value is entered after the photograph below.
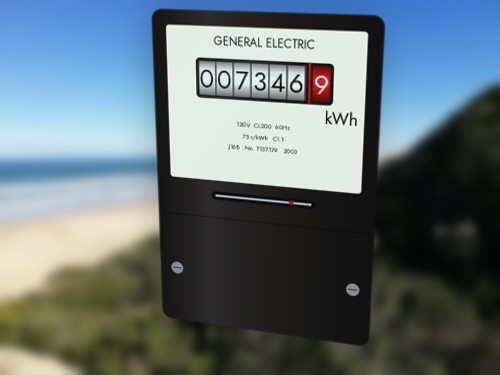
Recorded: 7346.9 (kWh)
